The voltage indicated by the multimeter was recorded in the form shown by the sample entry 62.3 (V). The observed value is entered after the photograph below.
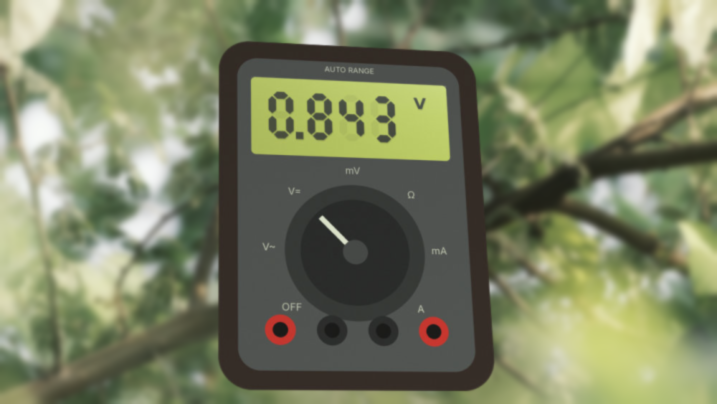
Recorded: 0.843 (V)
